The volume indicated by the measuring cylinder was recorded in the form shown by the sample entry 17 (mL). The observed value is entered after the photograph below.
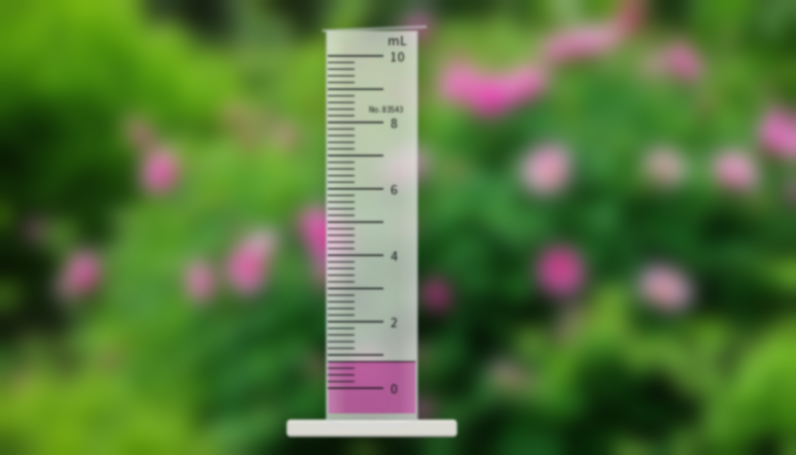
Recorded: 0.8 (mL)
